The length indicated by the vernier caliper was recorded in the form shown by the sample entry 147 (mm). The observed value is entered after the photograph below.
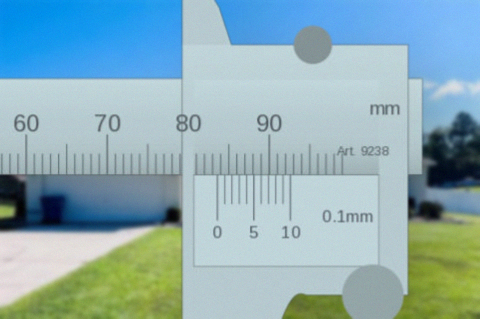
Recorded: 83.6 (mm)
